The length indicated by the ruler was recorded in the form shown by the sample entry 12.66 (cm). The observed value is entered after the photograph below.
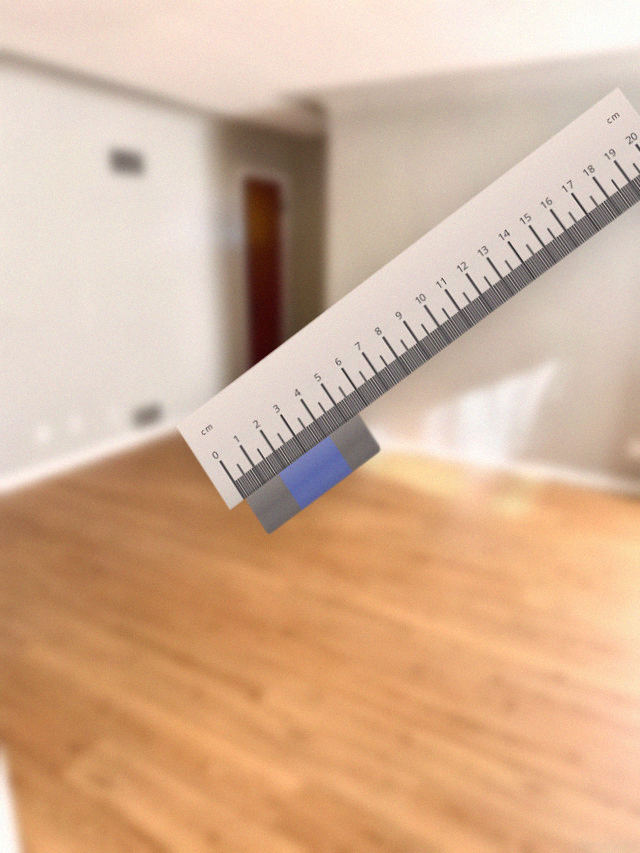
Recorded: 5.5 (cm)
